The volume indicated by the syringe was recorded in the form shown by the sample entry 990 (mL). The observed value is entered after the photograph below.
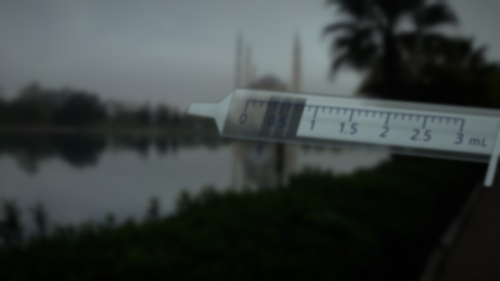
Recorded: 0.3 (mL)
